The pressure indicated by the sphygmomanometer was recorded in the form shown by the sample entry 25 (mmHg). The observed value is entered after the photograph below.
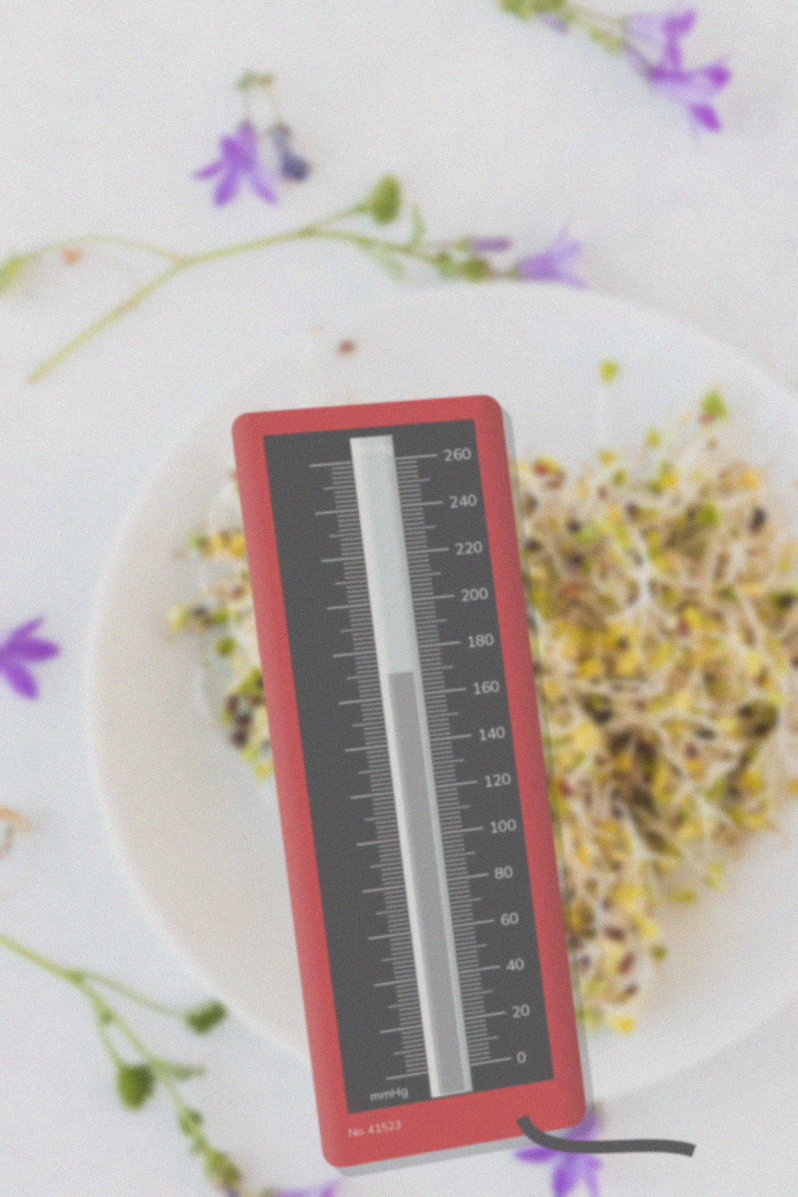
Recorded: 170 (mmHg)
